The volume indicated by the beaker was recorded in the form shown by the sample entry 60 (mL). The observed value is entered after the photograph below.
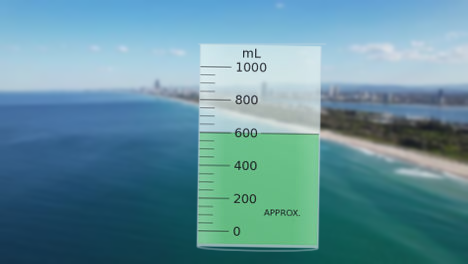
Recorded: 600 (mL)
